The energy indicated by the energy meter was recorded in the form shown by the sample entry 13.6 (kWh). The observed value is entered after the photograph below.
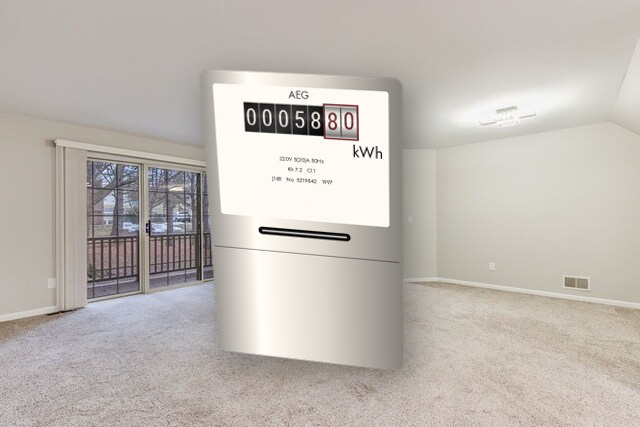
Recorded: 58.80 (kWh)
